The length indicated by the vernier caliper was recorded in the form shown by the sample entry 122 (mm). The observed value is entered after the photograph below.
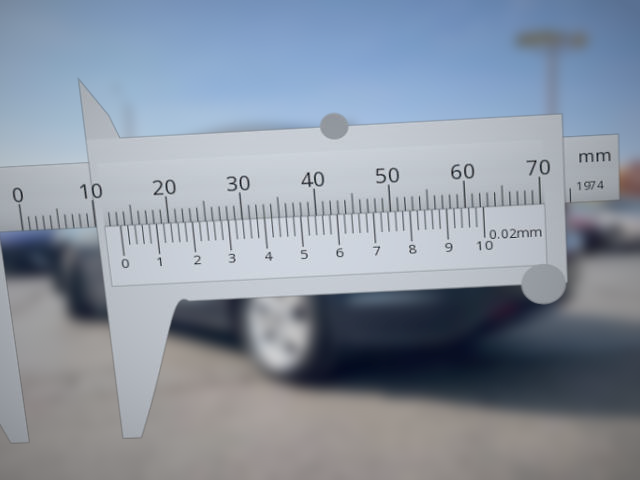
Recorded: 13.4 (mm)
